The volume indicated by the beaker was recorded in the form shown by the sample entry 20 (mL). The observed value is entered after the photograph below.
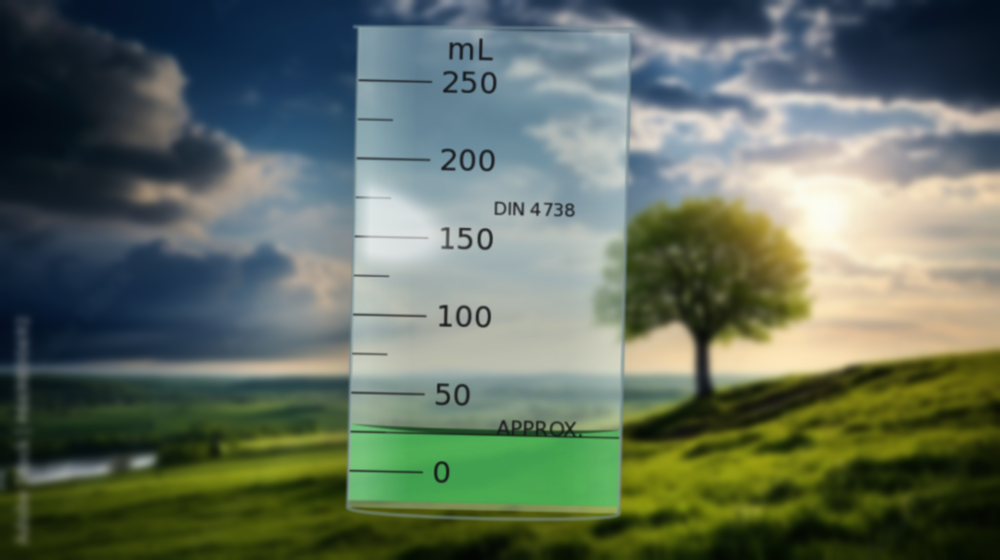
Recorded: 25 (mL)
